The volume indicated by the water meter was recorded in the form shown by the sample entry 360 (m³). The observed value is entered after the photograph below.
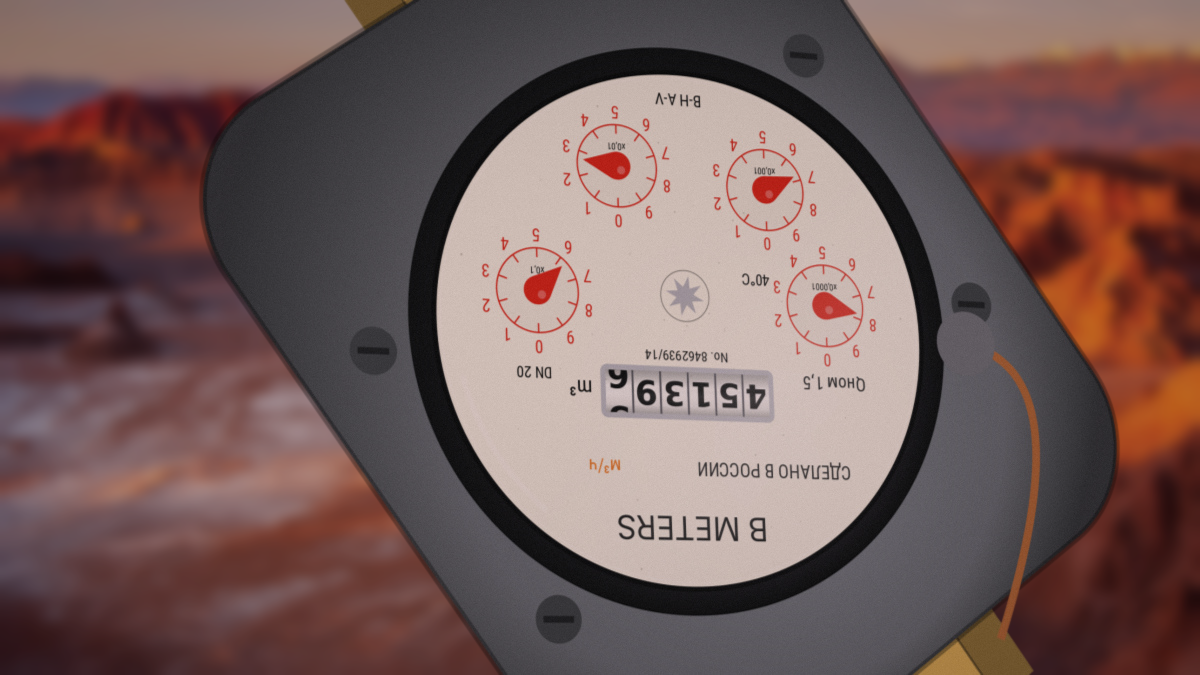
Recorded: 451395.6267 (m³)
